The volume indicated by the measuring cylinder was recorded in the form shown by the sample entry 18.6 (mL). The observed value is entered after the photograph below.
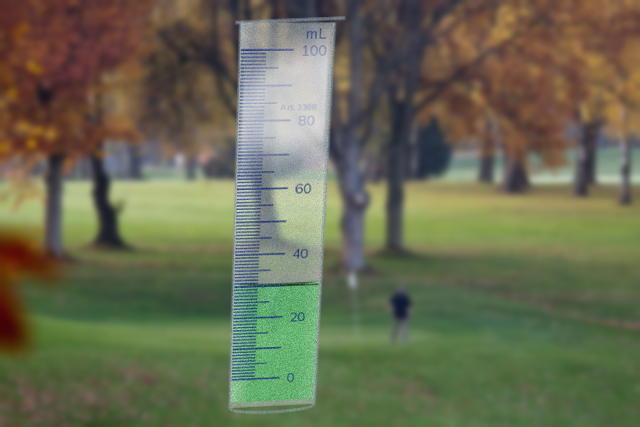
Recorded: 30 (mL)
